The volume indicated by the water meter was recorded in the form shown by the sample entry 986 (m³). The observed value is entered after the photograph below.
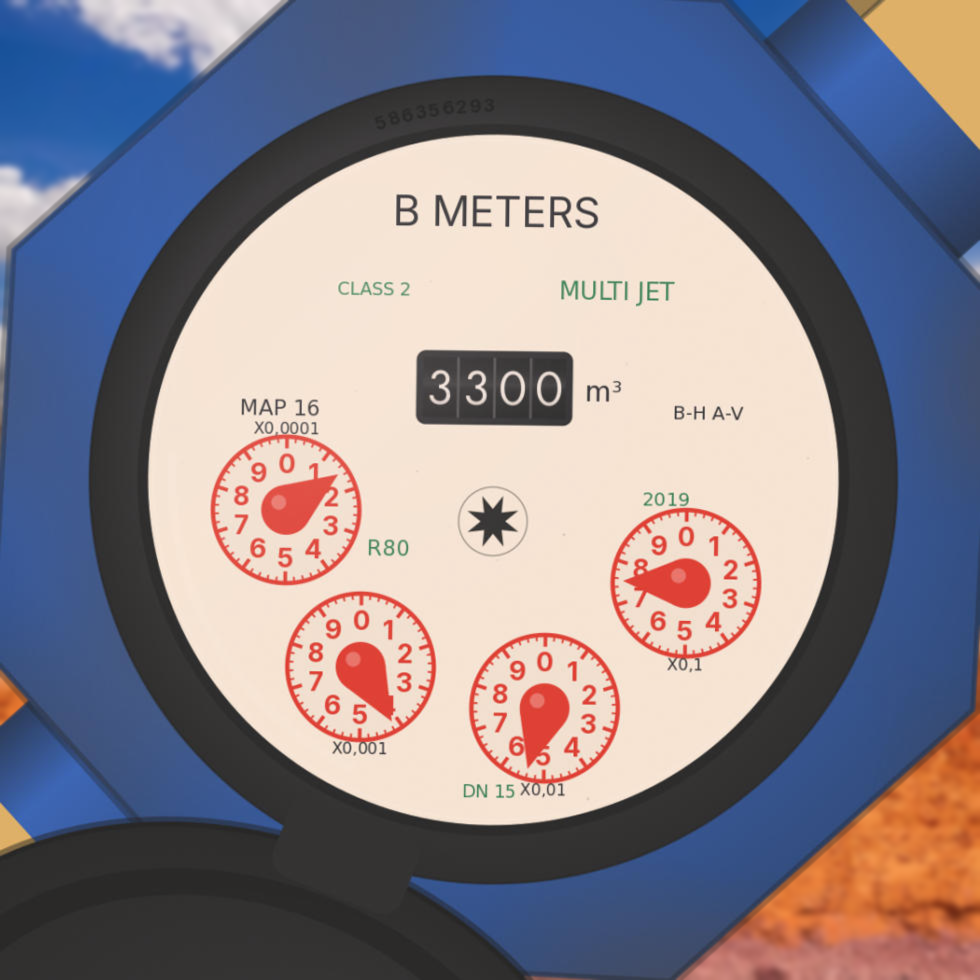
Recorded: 3300.7541 (m³)
